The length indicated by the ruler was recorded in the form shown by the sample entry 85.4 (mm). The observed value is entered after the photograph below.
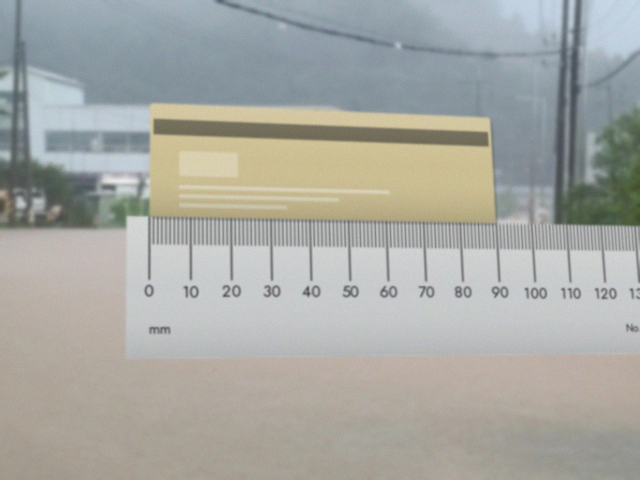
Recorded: 90 (mm)
